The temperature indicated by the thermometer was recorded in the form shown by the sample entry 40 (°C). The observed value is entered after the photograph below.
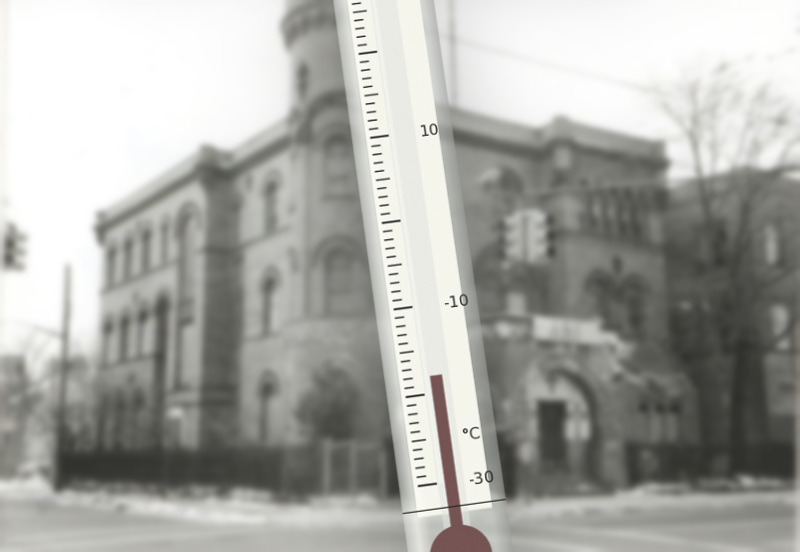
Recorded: -18 (°C)
